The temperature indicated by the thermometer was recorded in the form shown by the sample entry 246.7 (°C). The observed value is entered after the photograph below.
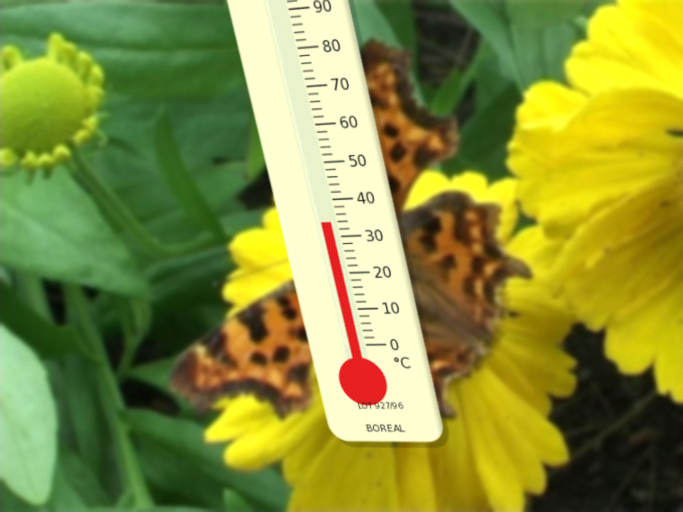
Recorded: 34 (°C)
